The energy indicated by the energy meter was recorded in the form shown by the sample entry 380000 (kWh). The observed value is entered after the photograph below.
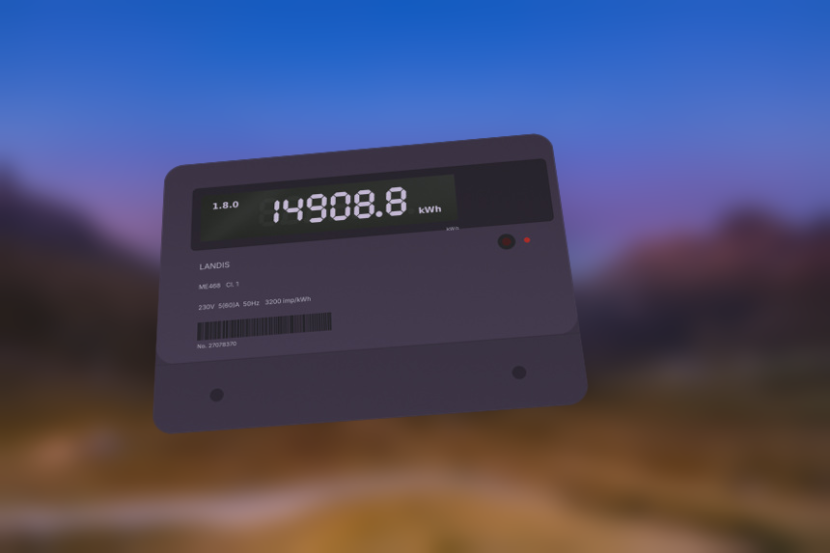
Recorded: 14908.8 (kWh)
